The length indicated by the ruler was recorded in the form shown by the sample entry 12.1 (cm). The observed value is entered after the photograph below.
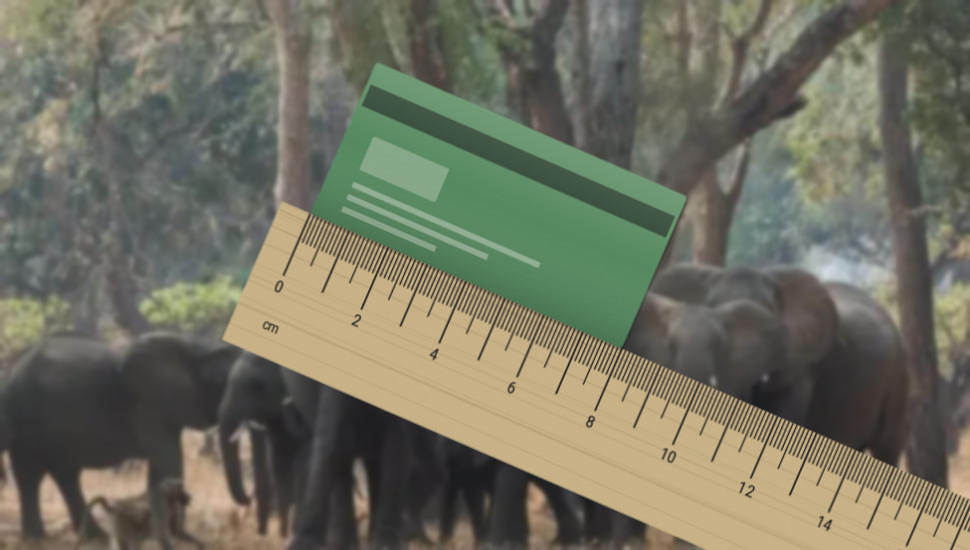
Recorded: 8 (cm)
